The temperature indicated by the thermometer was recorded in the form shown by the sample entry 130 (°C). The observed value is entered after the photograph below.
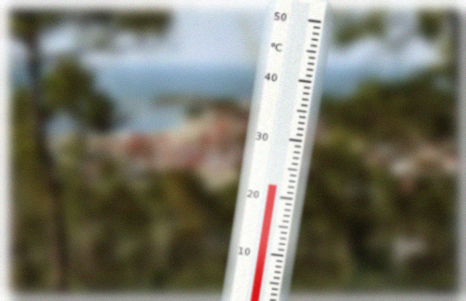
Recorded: 22 (°C)
